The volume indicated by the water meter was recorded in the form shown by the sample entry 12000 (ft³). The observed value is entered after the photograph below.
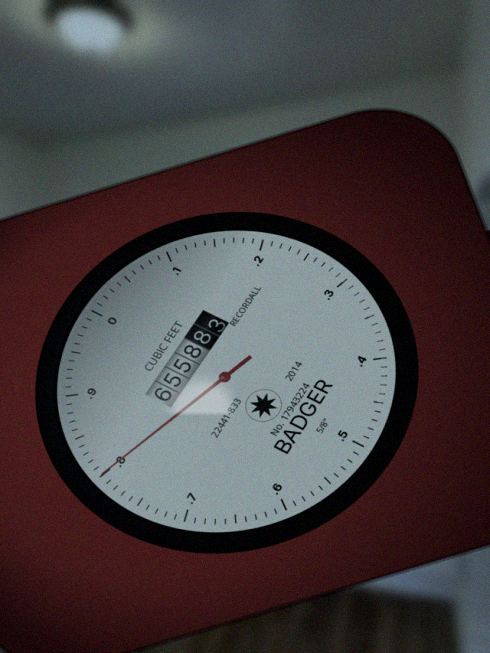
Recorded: 655882.80 (ft³)
